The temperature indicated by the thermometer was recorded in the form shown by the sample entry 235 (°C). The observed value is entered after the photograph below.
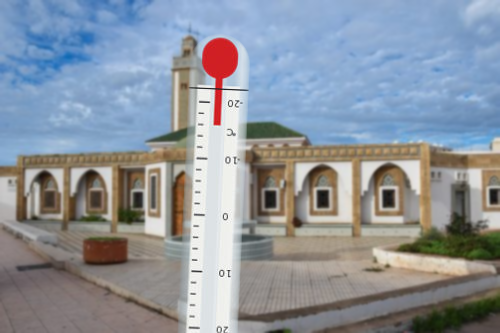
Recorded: -16 (°C)
